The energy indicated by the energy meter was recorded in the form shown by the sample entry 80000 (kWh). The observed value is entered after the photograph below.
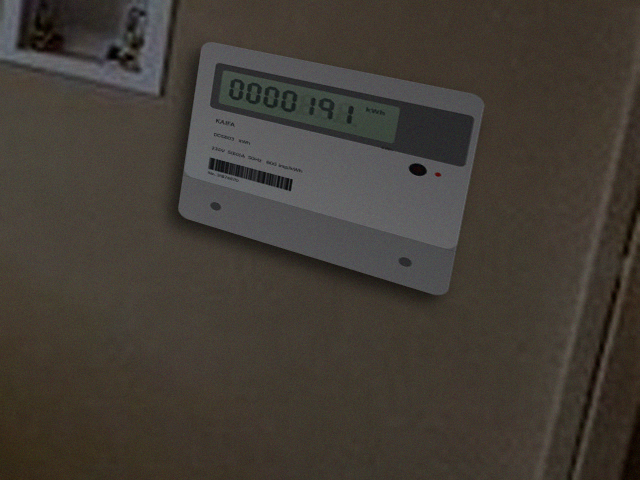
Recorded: 191 (kWh)
